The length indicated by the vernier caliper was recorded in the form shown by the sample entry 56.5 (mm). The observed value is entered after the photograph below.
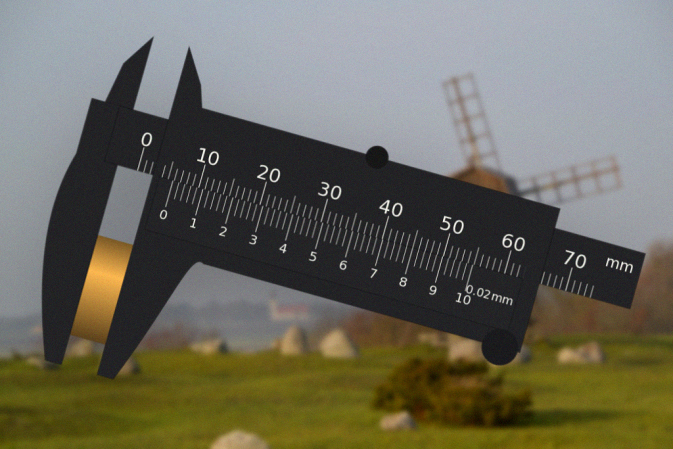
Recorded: 5.8 (mm)
